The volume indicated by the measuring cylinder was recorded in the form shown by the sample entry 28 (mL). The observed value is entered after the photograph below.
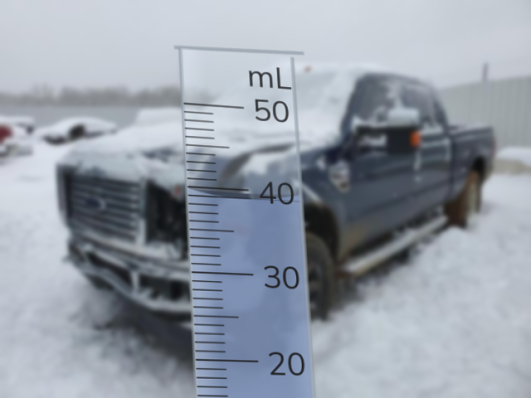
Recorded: 39 (mL)
